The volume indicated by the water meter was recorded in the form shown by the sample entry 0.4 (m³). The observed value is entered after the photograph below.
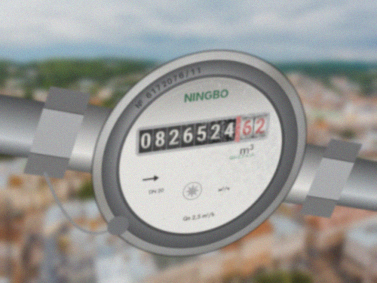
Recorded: 826524.62 (m³)
